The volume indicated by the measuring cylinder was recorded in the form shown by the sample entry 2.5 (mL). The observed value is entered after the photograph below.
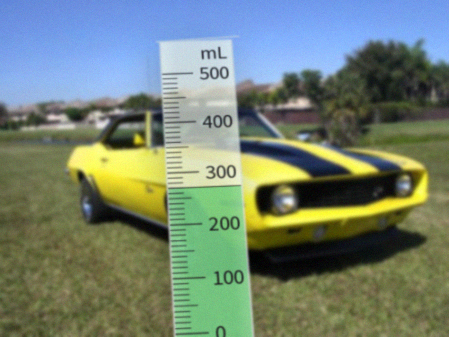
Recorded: 270 (mL)
